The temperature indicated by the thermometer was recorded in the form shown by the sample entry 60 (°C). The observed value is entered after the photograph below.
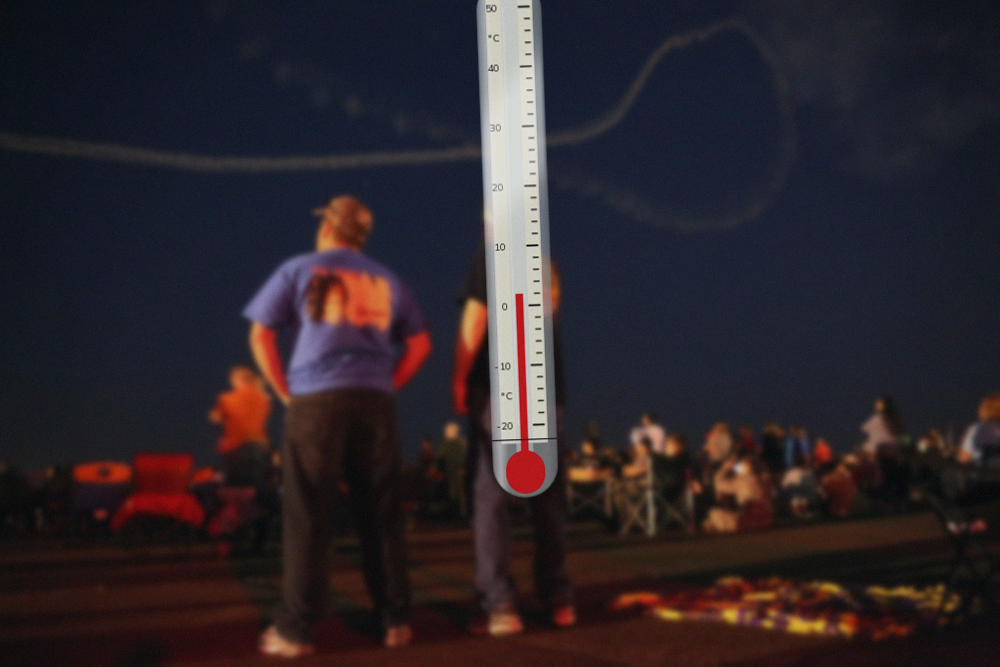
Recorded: 2 (°C)
